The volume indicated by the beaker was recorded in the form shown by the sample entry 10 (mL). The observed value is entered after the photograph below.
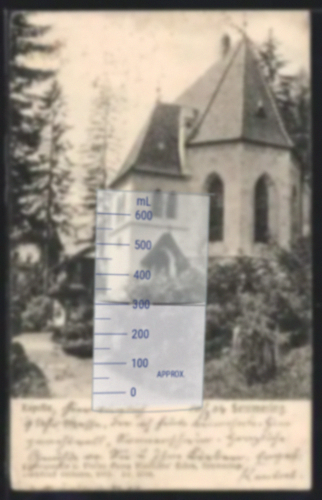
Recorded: 300 (mL)
